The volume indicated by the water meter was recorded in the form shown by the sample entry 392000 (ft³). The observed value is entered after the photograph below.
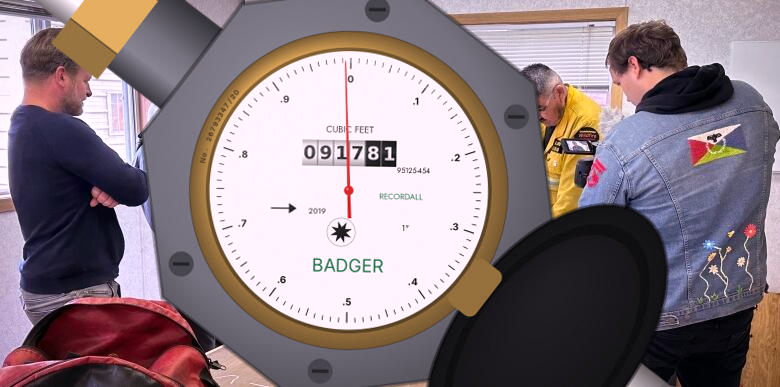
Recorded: 91780.99 (ft³)
